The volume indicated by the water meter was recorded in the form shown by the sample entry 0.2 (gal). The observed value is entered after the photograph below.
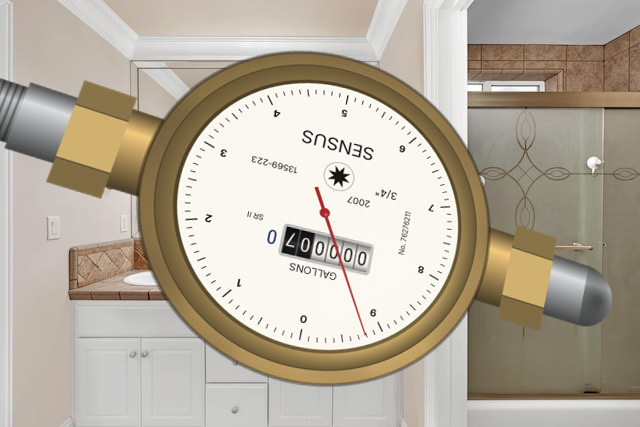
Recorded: 69.2 (gal)
